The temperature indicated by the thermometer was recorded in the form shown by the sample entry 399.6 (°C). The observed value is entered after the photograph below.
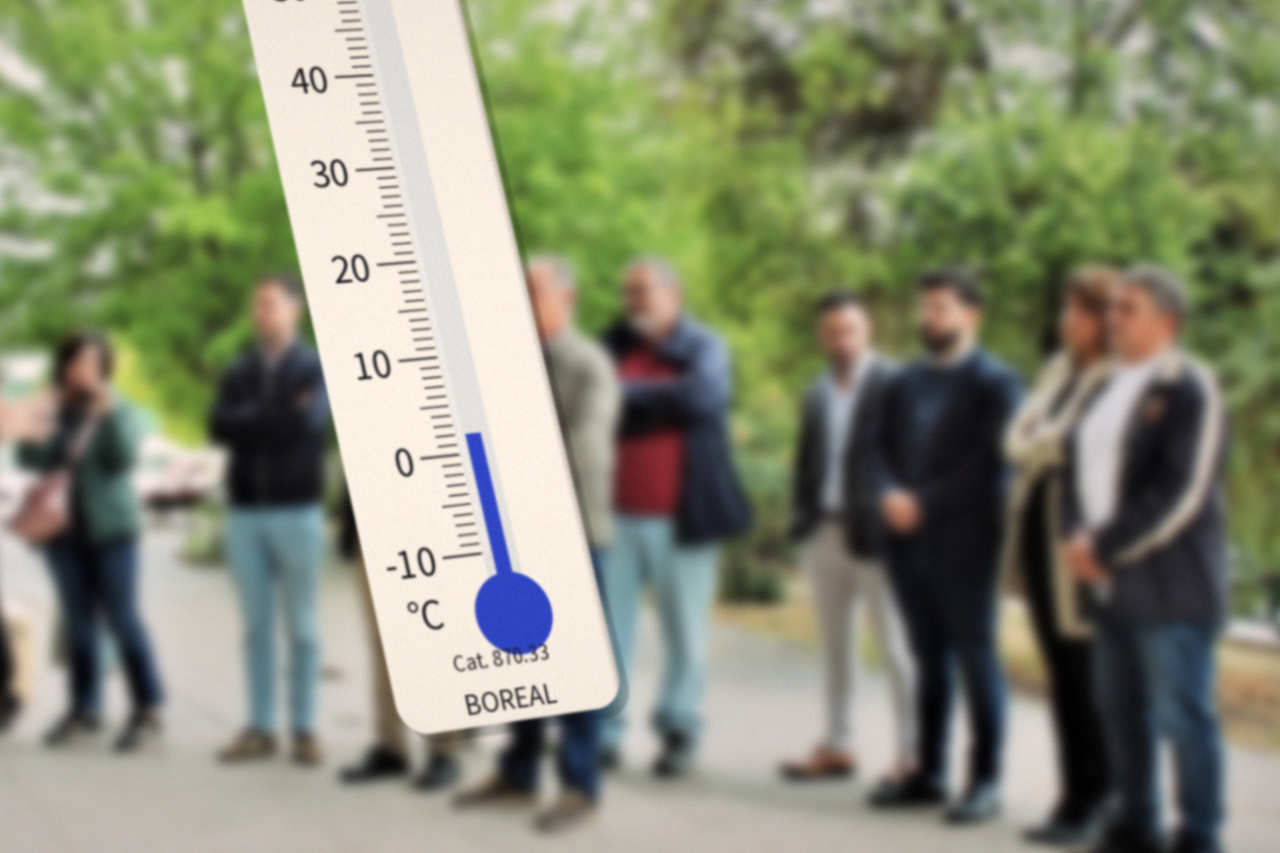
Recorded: 2 (°C)
